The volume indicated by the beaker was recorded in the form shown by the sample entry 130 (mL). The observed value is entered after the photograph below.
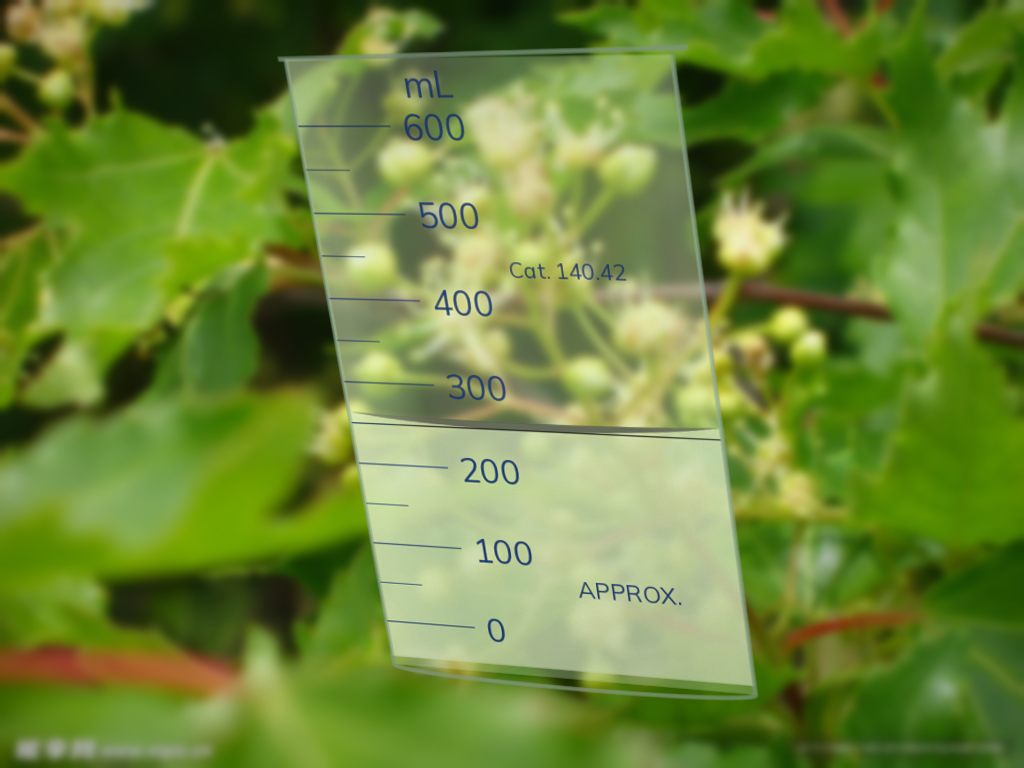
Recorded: 250 (mL)
